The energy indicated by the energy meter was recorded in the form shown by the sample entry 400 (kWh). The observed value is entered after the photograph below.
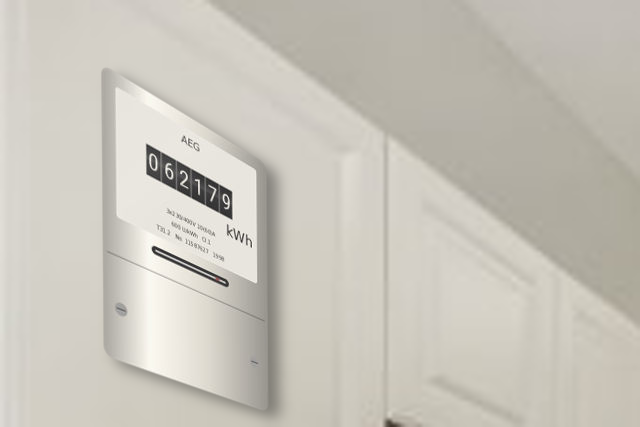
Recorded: 62179 (kWh)
